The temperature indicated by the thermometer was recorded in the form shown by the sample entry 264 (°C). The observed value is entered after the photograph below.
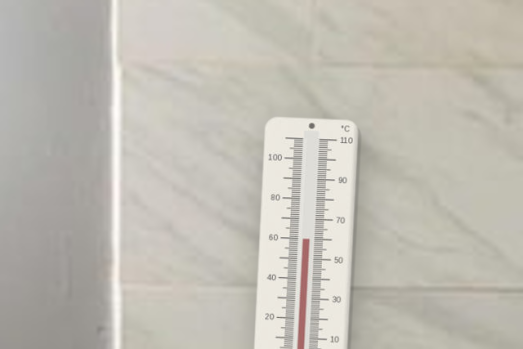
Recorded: 60 (°C)
